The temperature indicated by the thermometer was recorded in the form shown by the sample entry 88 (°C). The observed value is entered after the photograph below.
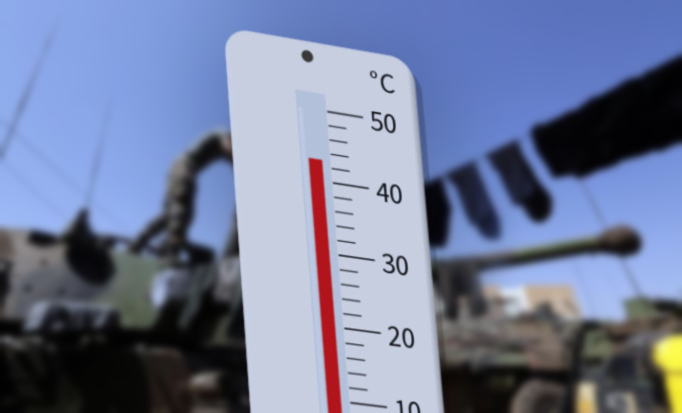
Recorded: 43 (°C)
